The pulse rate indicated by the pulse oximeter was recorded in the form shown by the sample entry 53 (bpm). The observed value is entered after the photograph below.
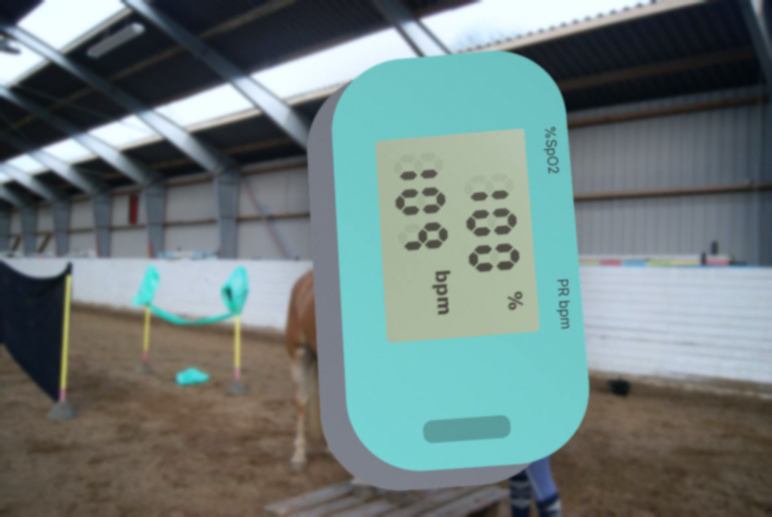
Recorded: 109 (bpm)
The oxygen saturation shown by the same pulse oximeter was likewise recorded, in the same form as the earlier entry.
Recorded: 100 (%)
